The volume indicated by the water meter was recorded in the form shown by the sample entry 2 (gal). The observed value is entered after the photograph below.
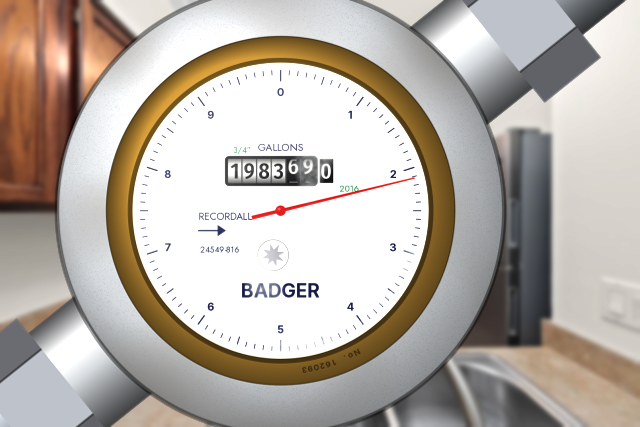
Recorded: 1983692.1 (gal)
